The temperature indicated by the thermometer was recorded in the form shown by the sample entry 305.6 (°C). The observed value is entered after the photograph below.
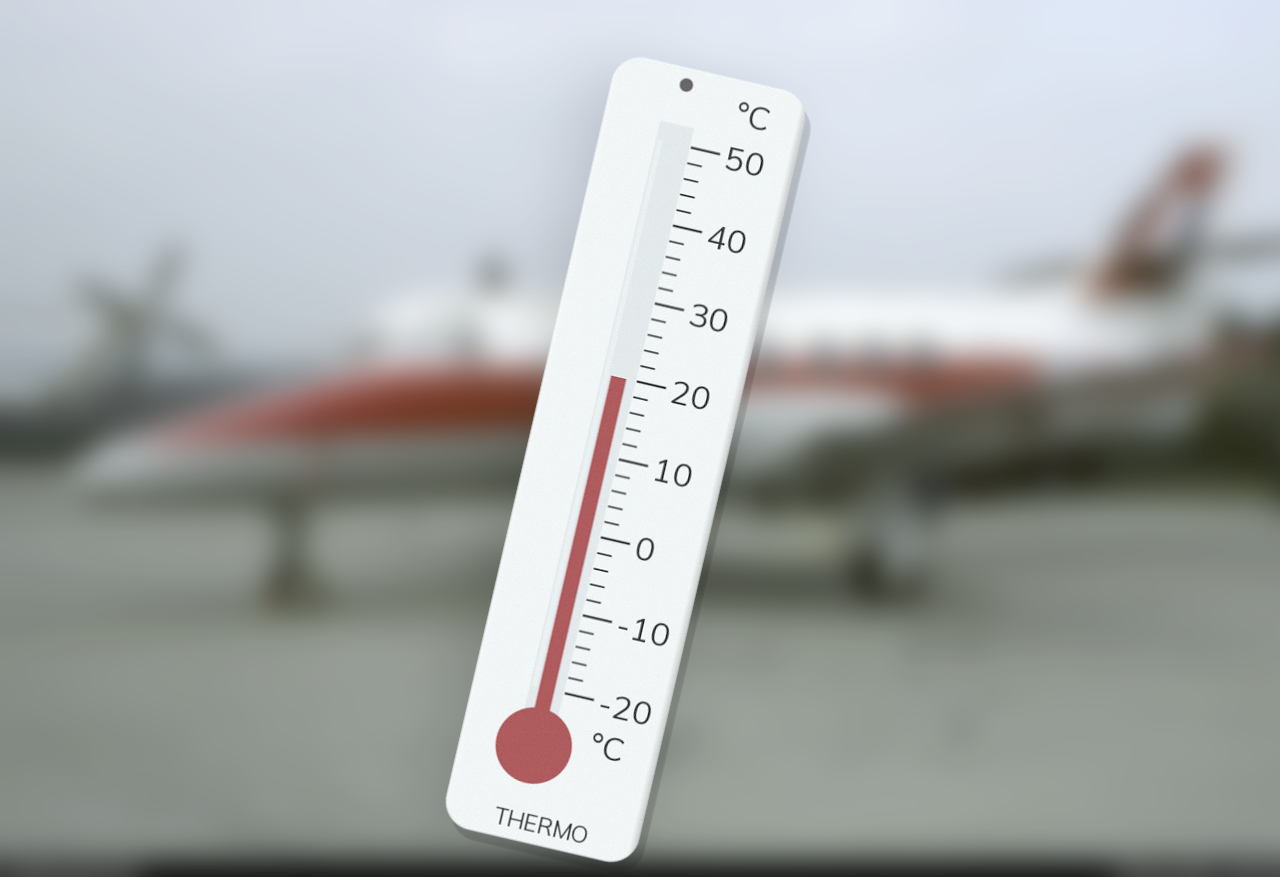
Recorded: 20 (°C)
